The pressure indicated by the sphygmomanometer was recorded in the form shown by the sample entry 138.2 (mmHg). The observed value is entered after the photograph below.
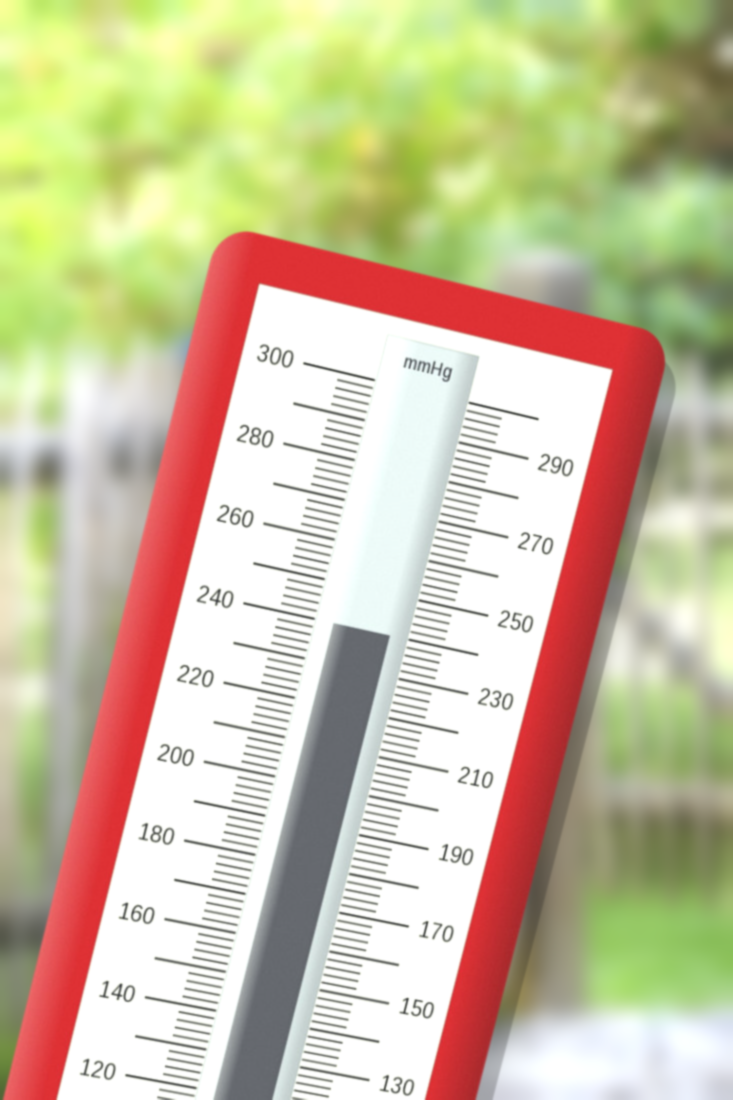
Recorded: 240 (mmHg)
